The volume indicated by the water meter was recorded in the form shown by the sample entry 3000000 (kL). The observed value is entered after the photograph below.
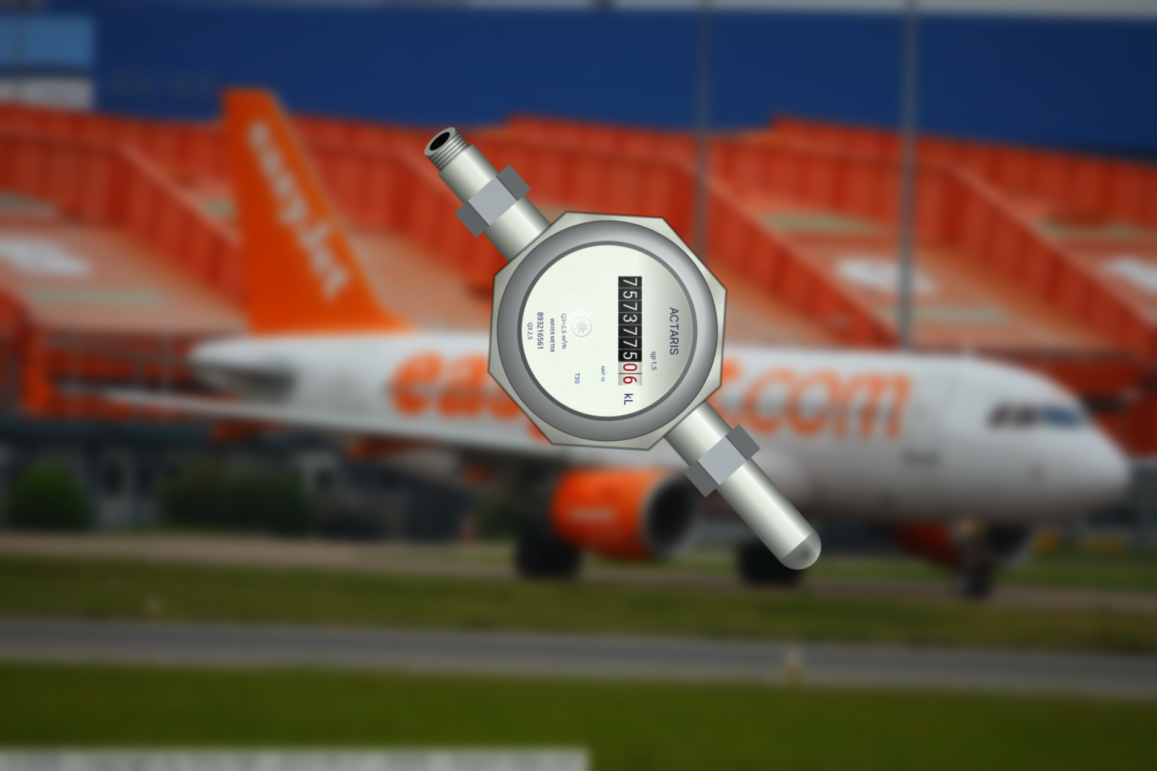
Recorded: 7573775.06 (kL)
